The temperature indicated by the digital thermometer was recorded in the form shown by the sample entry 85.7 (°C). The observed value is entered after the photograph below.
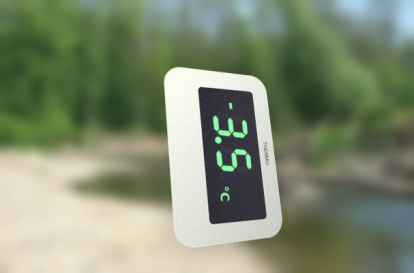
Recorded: -3.5 (°C)
